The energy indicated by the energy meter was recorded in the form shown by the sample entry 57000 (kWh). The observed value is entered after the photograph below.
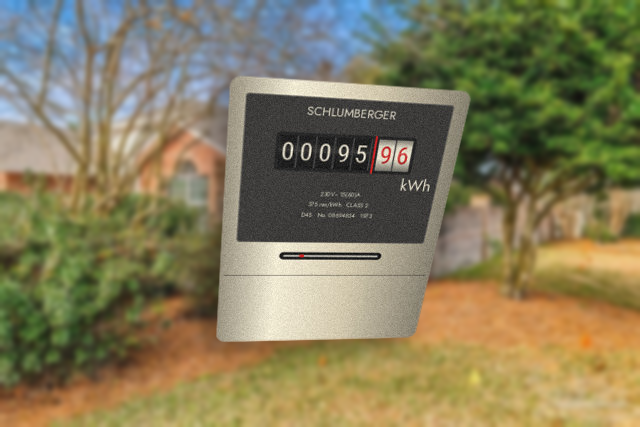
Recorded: 95.96 (kWh)
